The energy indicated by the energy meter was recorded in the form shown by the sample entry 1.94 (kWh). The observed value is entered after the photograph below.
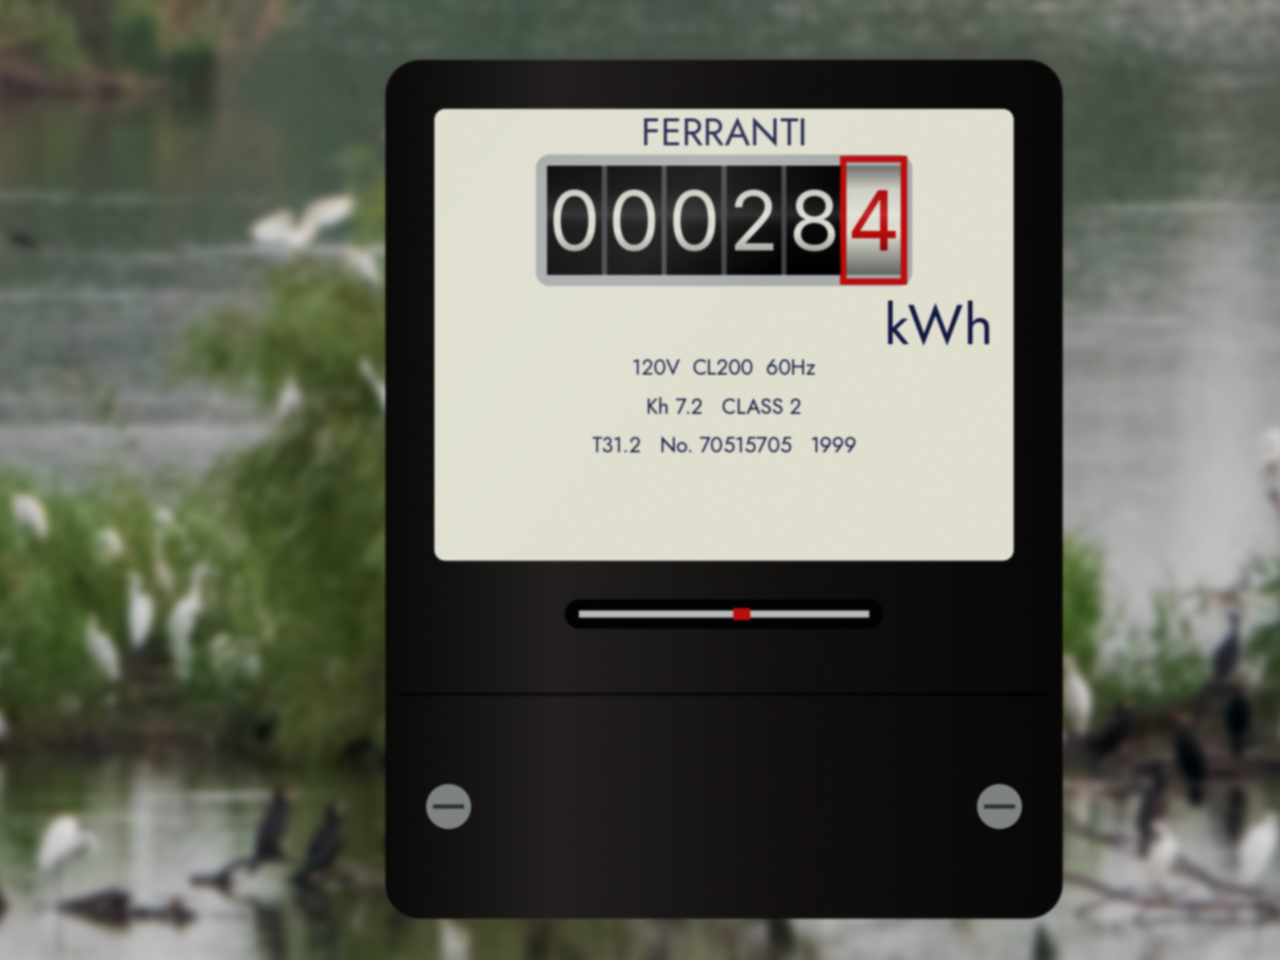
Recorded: 28.4 (kWh)
